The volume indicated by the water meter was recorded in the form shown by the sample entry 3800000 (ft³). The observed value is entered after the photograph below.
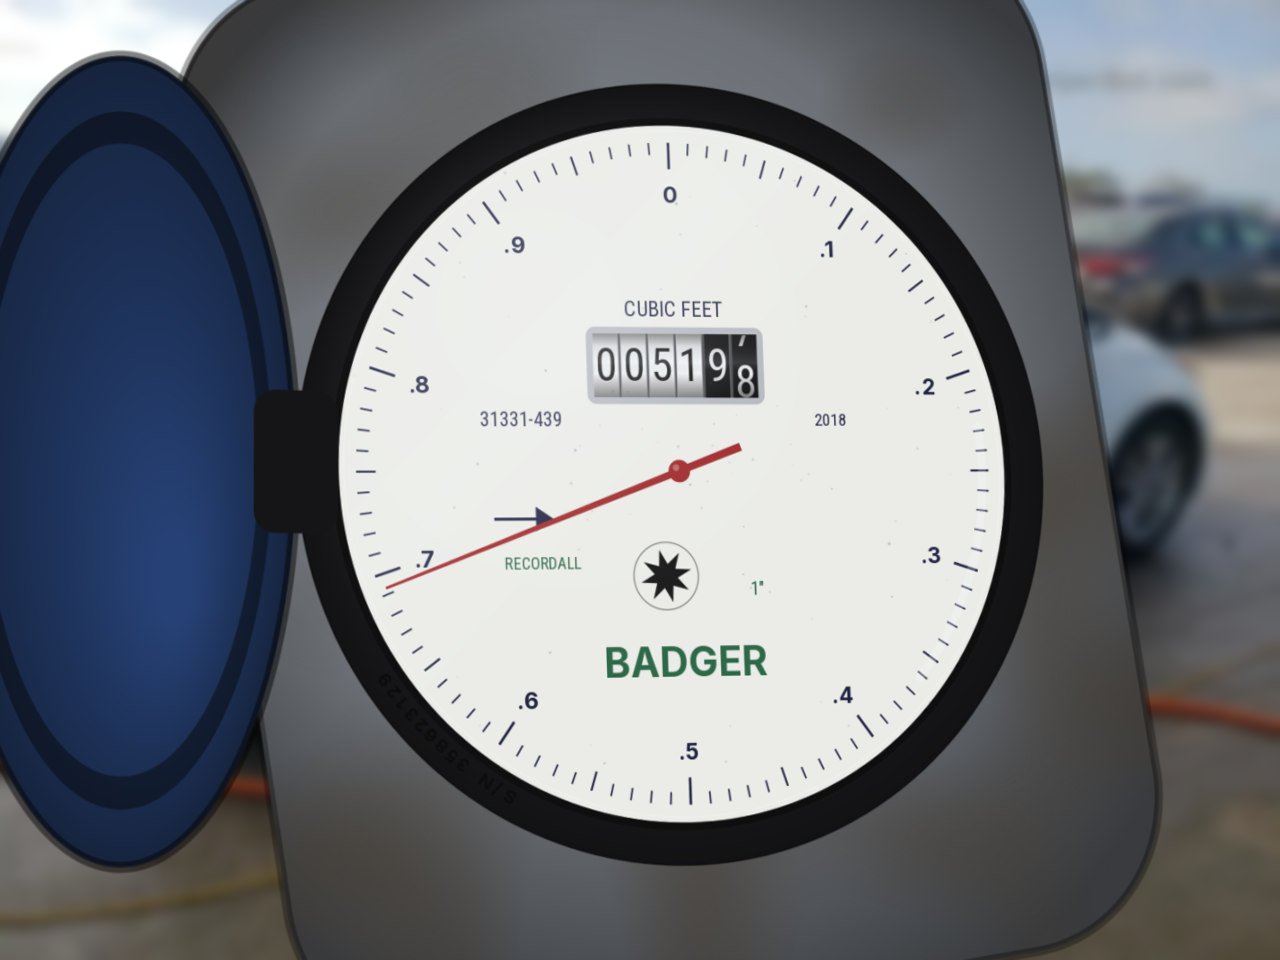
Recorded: 5197.69 (ft³)
